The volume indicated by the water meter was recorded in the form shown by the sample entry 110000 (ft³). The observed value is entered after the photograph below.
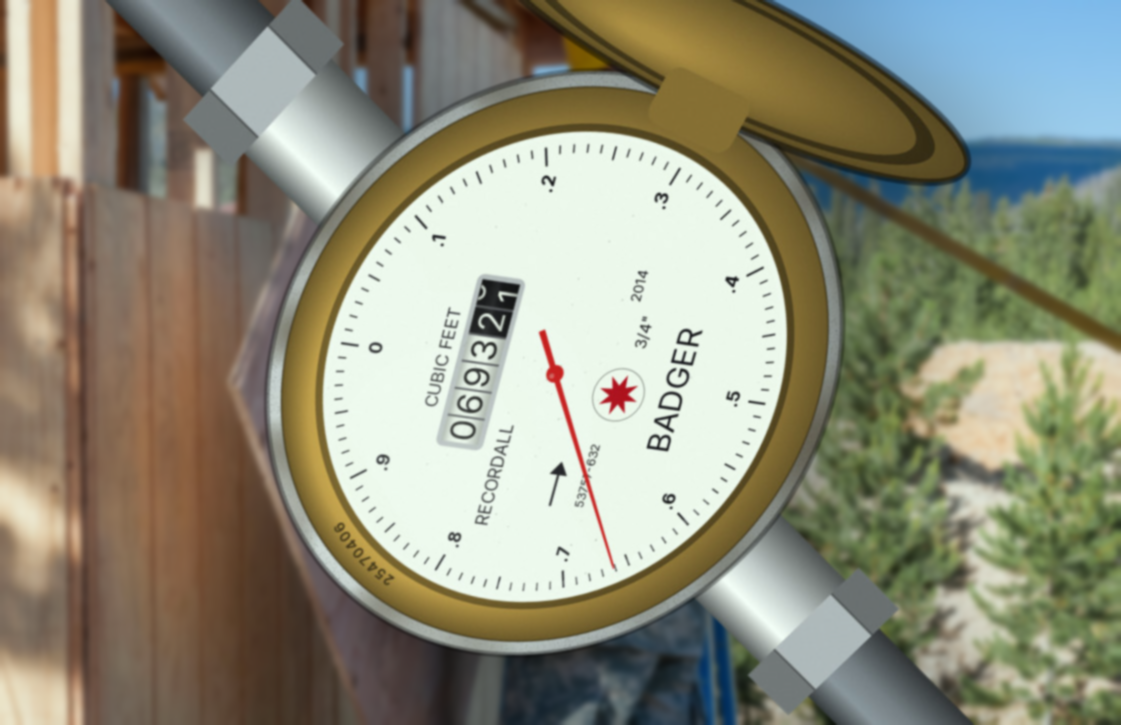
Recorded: 69320.66 (ft³)
